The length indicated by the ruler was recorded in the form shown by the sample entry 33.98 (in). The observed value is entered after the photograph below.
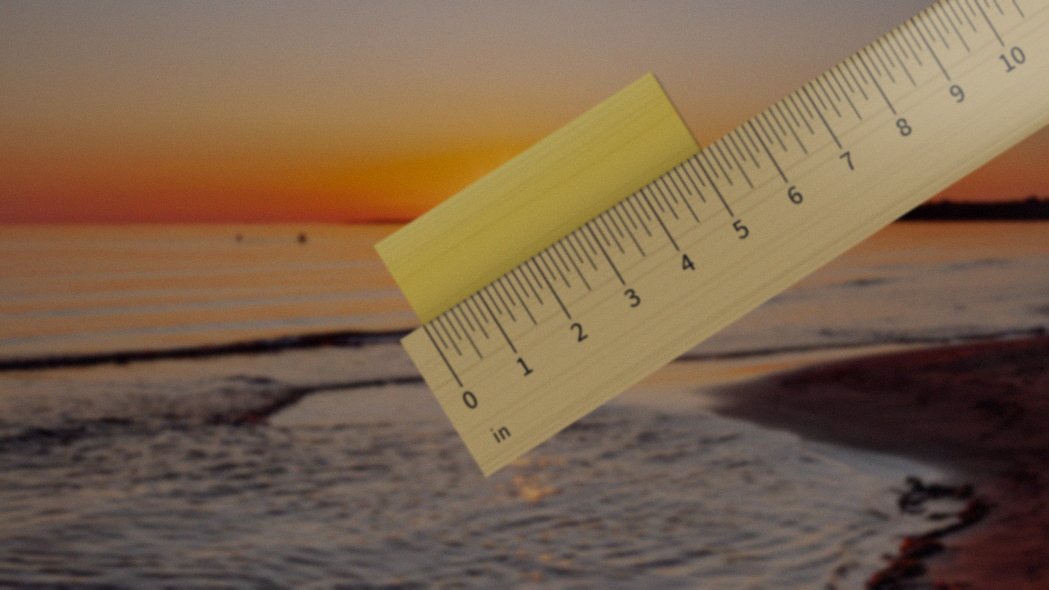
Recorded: 5.125 (in)
